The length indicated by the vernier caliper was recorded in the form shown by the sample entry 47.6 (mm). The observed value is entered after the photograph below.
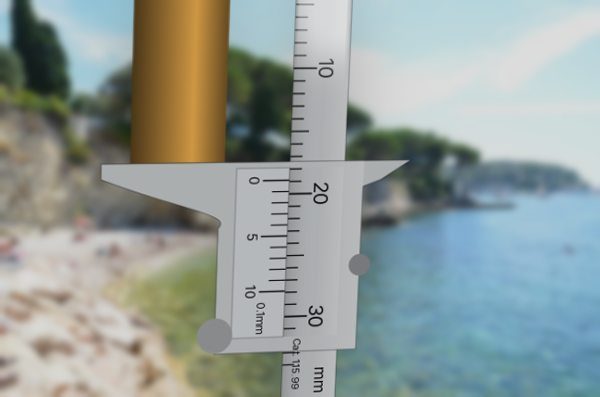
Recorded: 18.9 (mm)
